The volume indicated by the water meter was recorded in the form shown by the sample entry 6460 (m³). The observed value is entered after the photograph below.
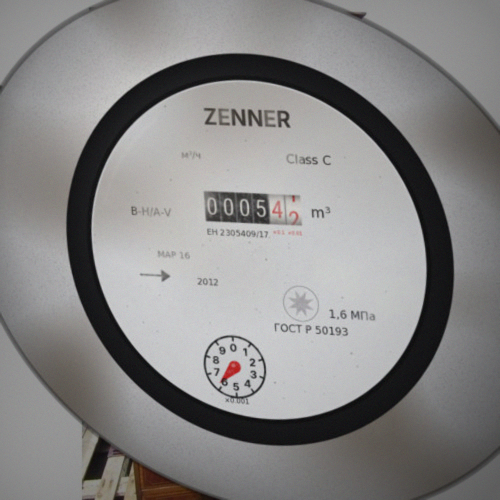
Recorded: 5.416 (m³)
